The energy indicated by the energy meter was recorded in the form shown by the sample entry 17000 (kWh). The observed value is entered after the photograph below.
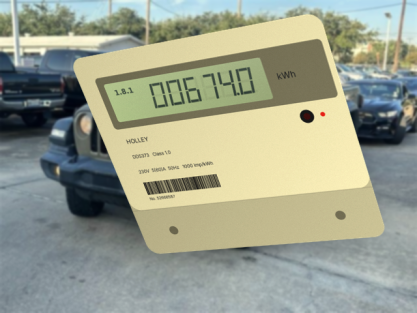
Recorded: 674.0 (kWh)
